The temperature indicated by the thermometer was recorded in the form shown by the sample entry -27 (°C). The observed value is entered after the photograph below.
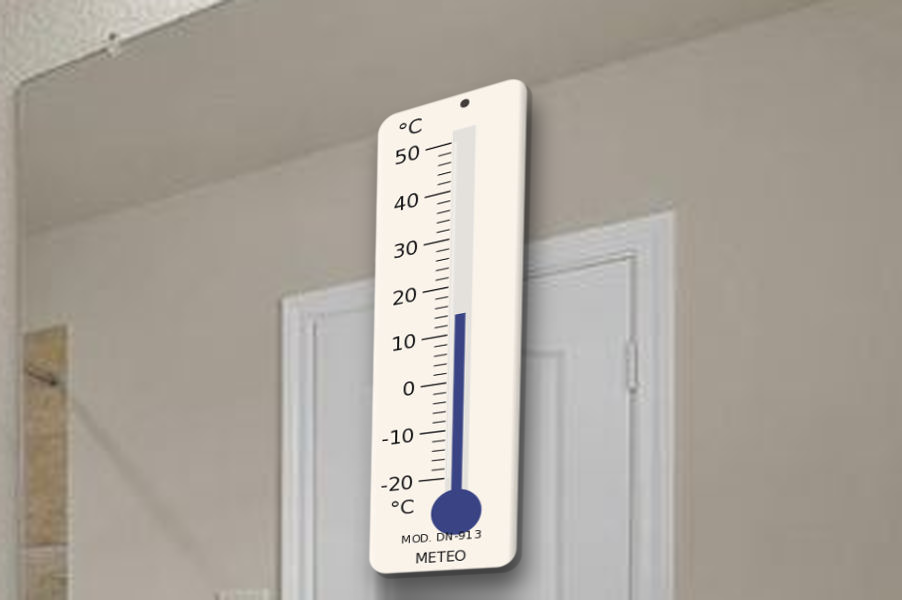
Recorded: 14 (°C)
